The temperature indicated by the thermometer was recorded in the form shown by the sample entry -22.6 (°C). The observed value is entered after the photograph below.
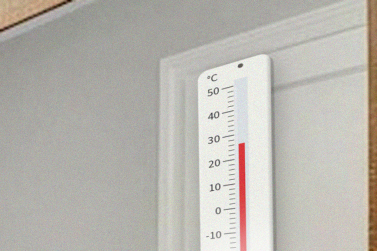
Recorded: 26 (°C)
